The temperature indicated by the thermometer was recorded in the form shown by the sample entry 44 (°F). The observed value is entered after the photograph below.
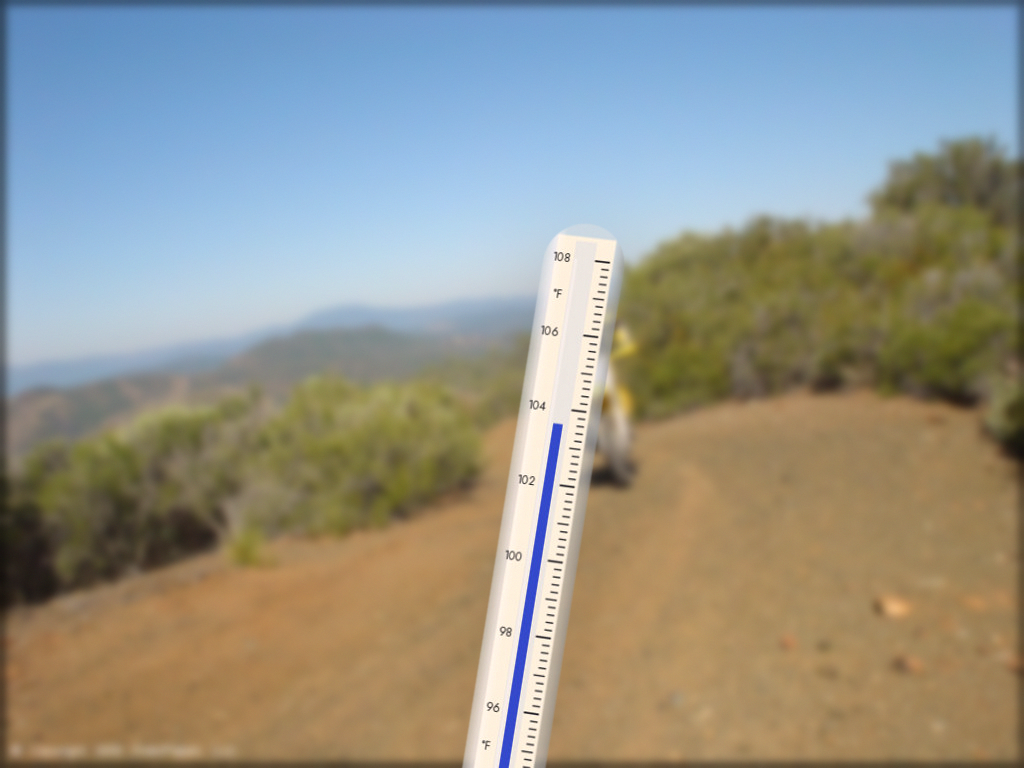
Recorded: 103.6 (°F)
